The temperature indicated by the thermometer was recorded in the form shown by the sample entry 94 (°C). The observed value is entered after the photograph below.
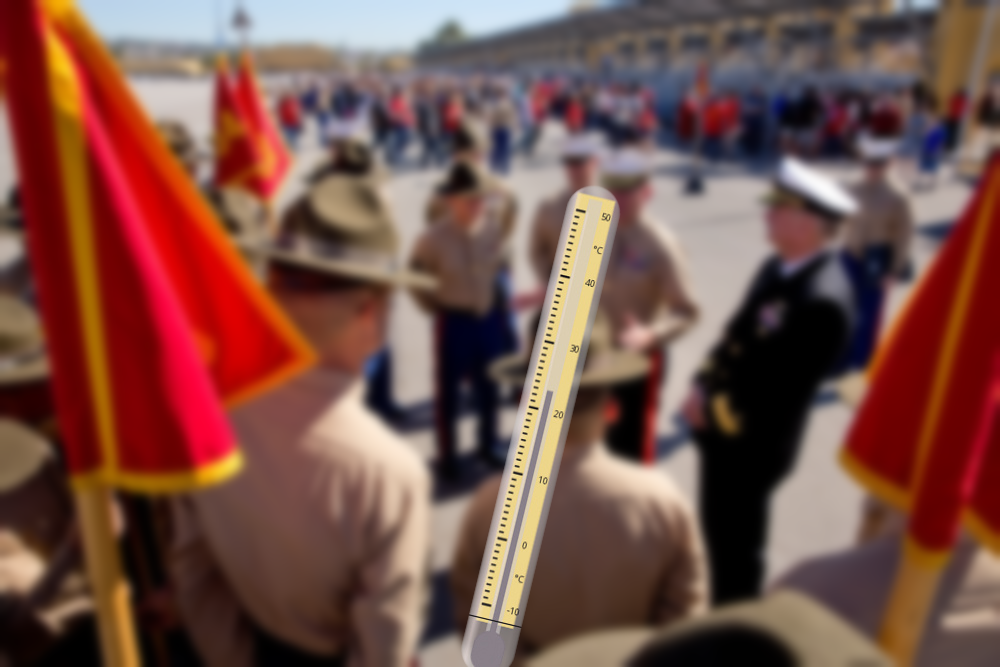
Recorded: 23 (°C)
